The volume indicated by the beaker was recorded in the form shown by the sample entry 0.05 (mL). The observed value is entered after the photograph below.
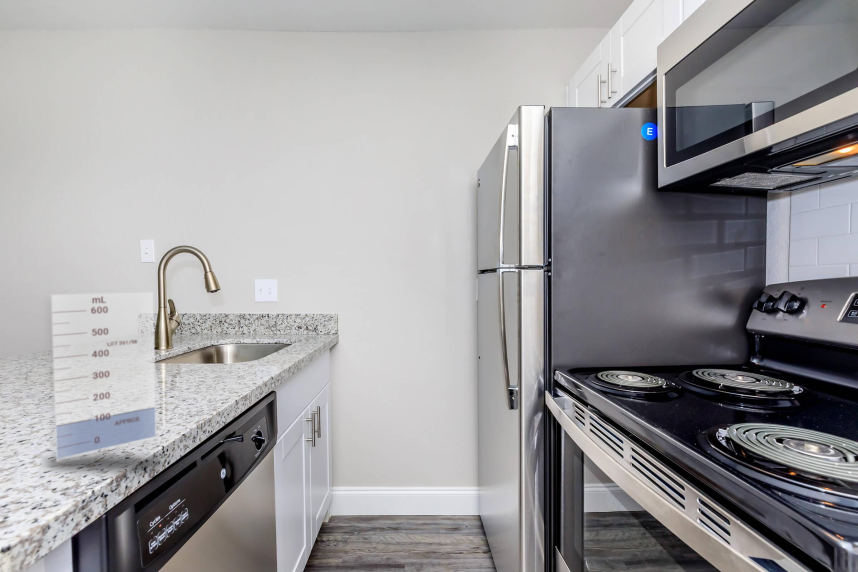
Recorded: 100 (mL)
